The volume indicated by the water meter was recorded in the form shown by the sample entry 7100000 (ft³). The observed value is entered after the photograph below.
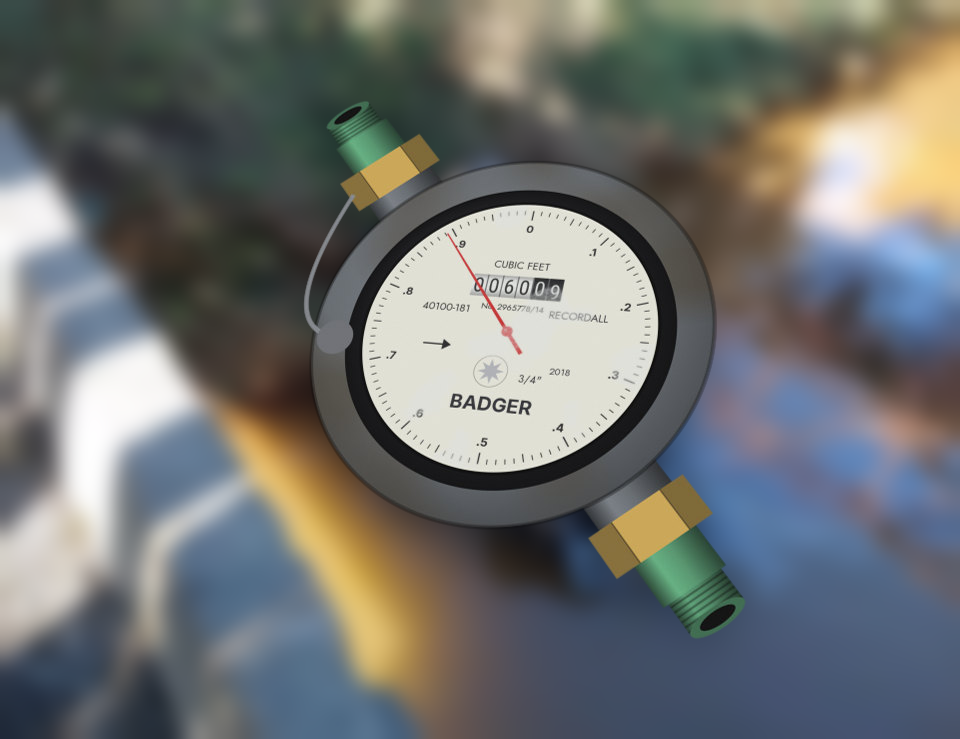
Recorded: 6008.89 (ft³)
